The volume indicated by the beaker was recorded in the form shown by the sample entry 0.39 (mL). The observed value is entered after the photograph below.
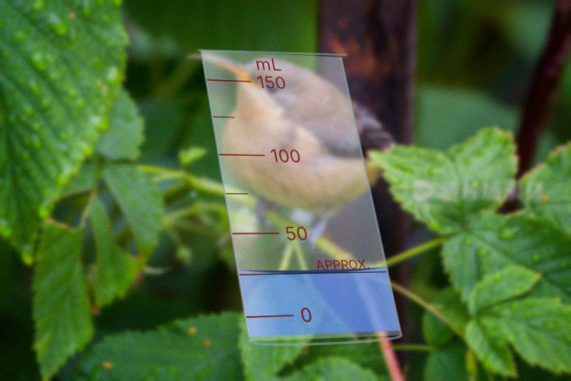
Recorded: 25 (mL)
